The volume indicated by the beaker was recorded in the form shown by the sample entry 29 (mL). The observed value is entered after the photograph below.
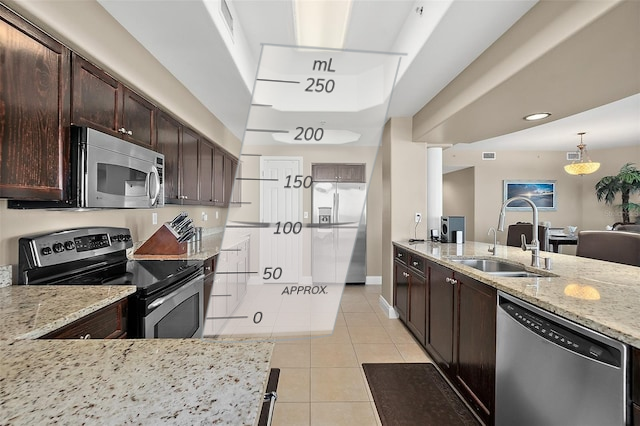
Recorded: 100 (mL)
